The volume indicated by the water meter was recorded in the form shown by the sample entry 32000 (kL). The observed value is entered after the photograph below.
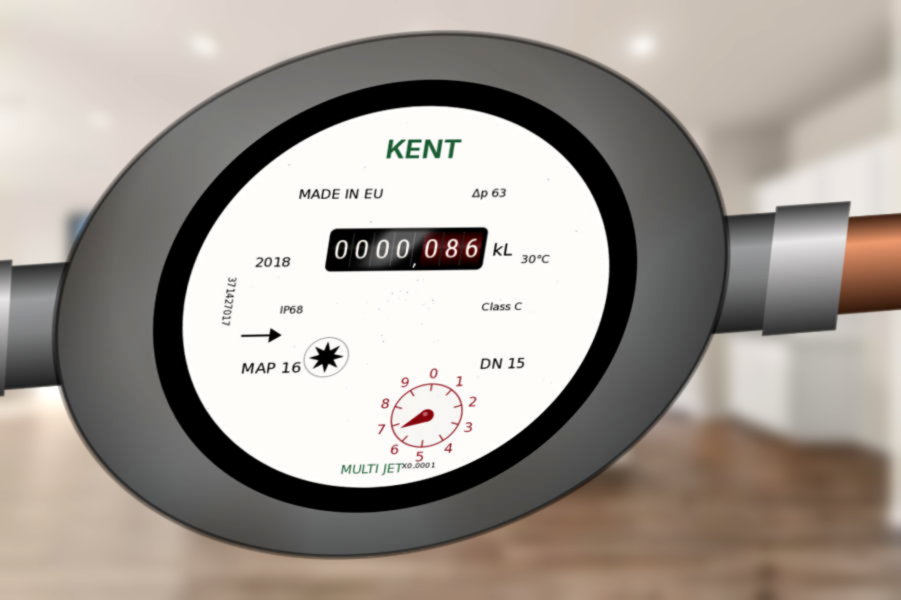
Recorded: 0.0866 (kL)
